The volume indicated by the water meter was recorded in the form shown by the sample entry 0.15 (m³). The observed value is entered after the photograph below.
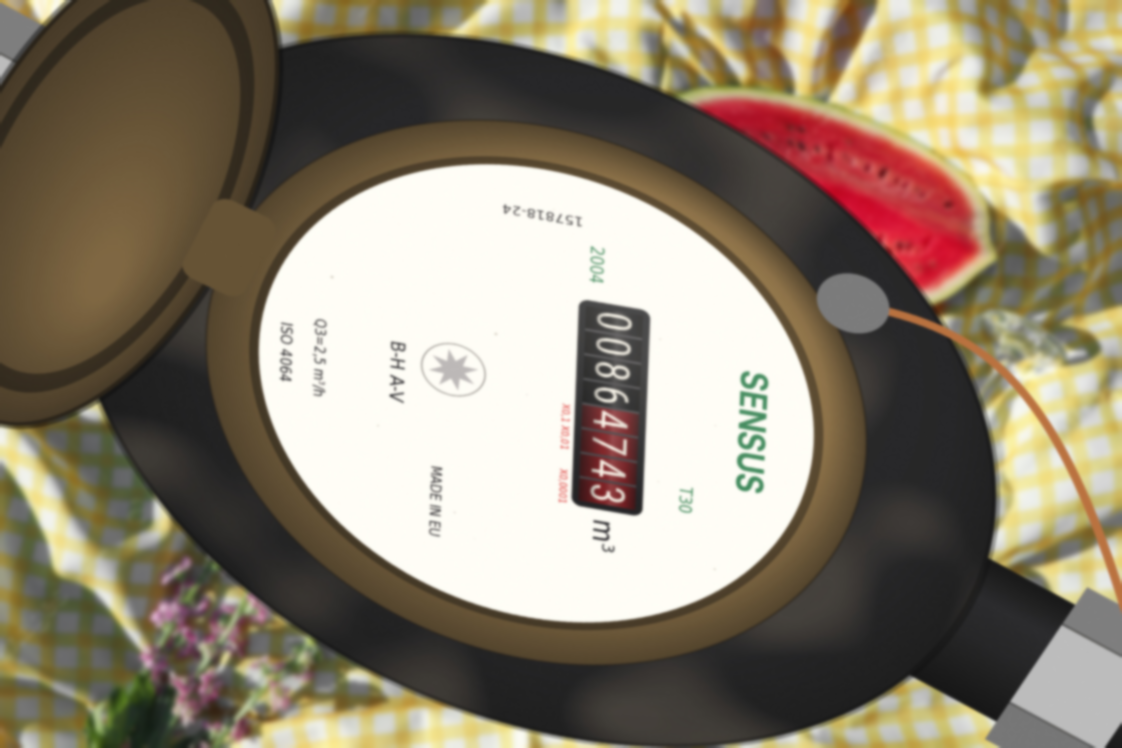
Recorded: 86.4743 (m³)
